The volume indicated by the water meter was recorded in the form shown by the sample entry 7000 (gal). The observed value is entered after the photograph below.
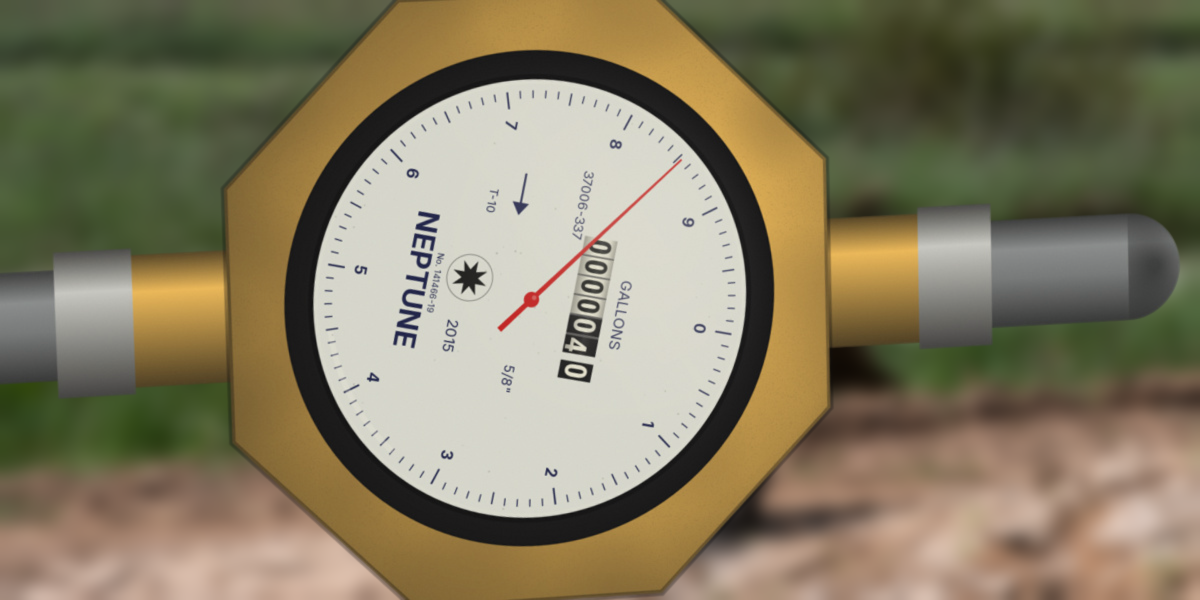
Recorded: 38.5 (gal)
